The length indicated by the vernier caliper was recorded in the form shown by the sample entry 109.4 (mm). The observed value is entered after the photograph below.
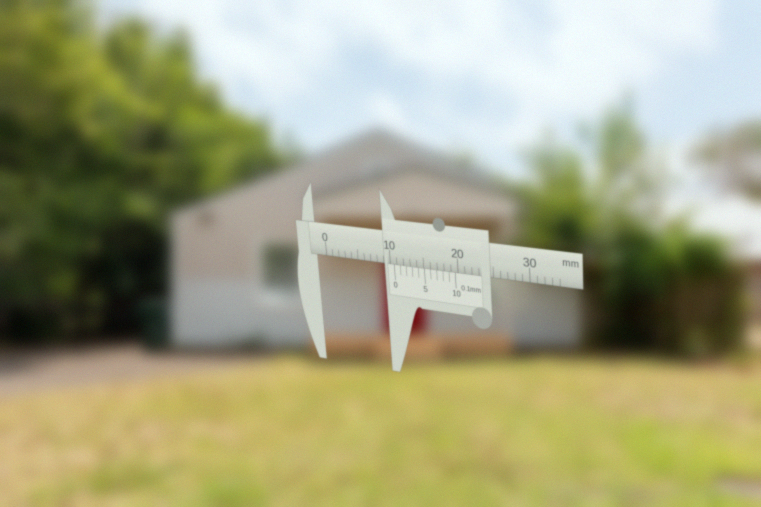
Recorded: 10.6 (mm)
